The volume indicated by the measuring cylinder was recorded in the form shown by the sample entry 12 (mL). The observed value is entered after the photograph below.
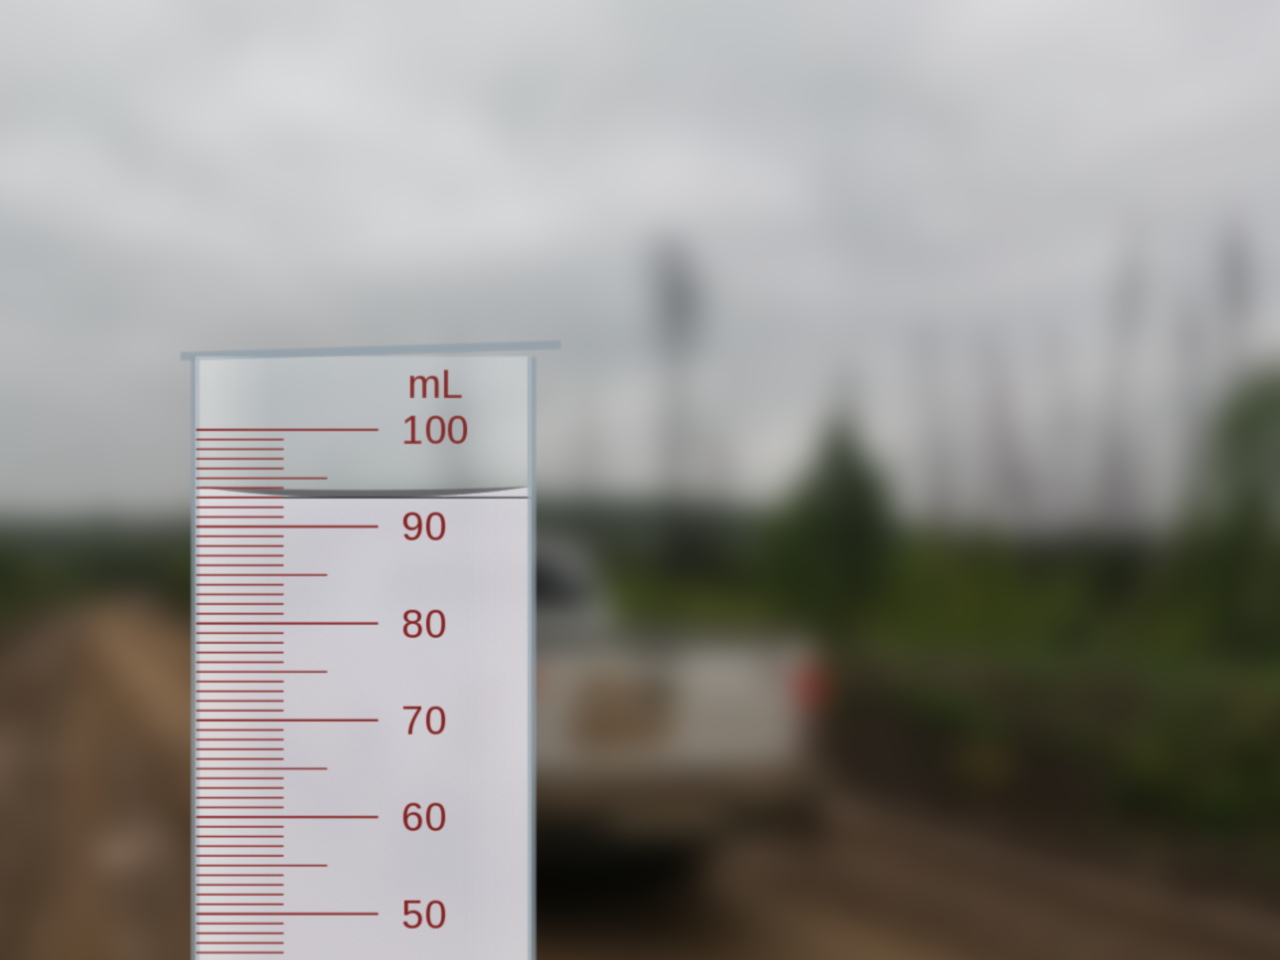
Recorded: 93 (mL)
